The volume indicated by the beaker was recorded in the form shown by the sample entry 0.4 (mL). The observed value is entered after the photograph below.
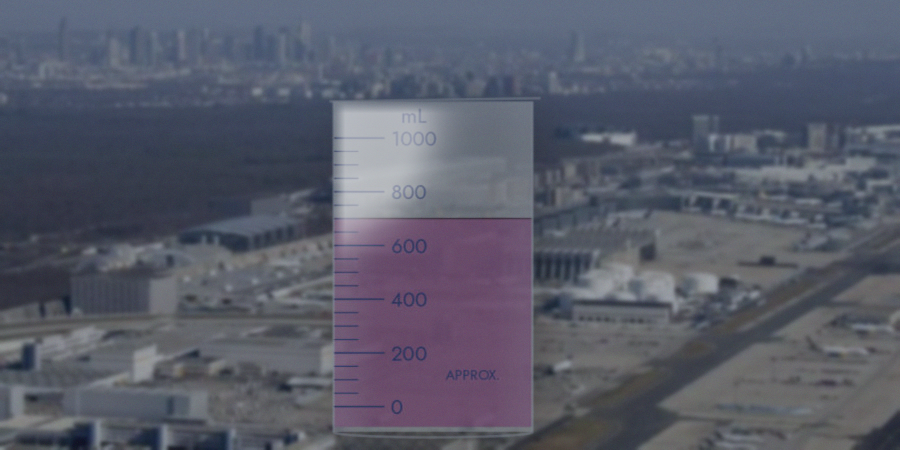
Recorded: 700 (mL)
